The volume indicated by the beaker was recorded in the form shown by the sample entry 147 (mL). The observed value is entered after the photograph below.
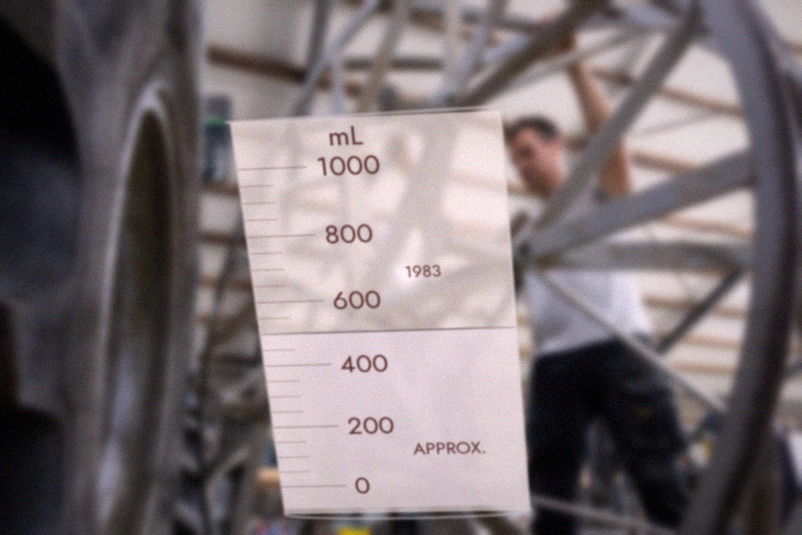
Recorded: 500 (mL)
